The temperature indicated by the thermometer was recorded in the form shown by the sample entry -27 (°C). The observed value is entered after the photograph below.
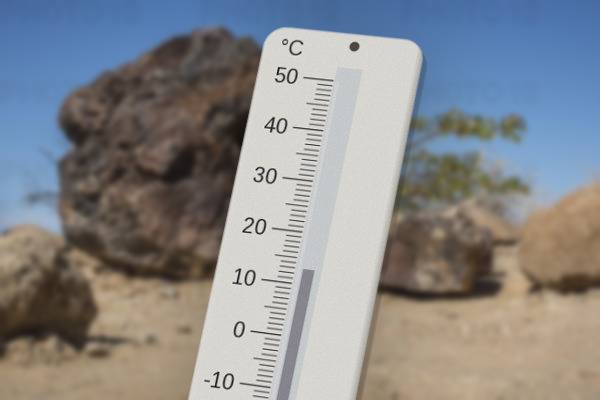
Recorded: 13 (°C)
